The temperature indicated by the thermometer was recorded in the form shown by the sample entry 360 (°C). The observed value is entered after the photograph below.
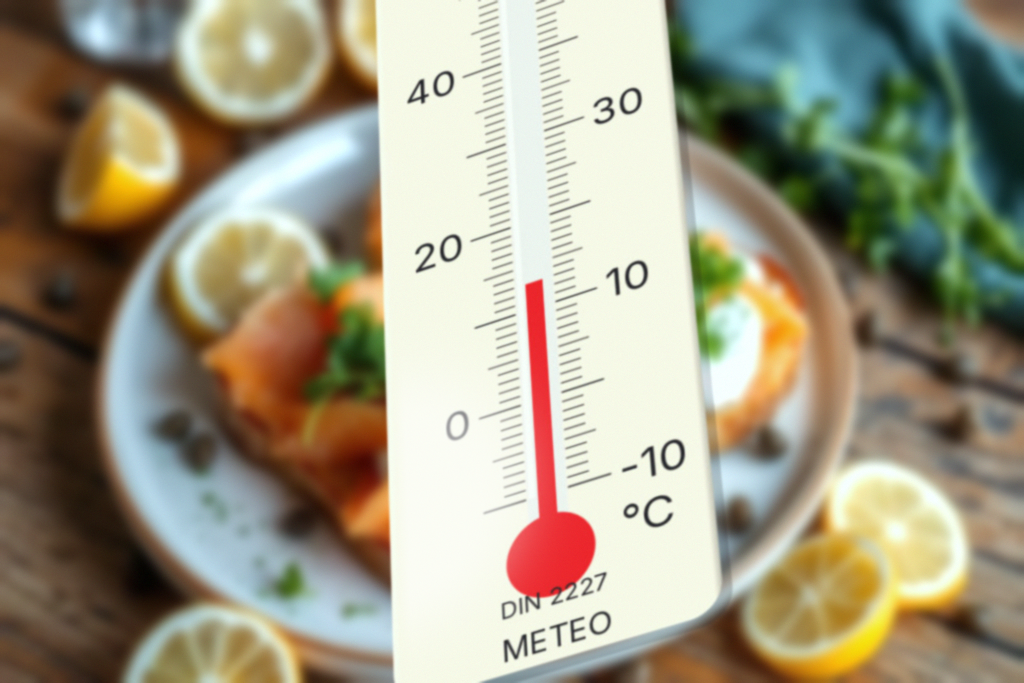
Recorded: 13 (°C)
